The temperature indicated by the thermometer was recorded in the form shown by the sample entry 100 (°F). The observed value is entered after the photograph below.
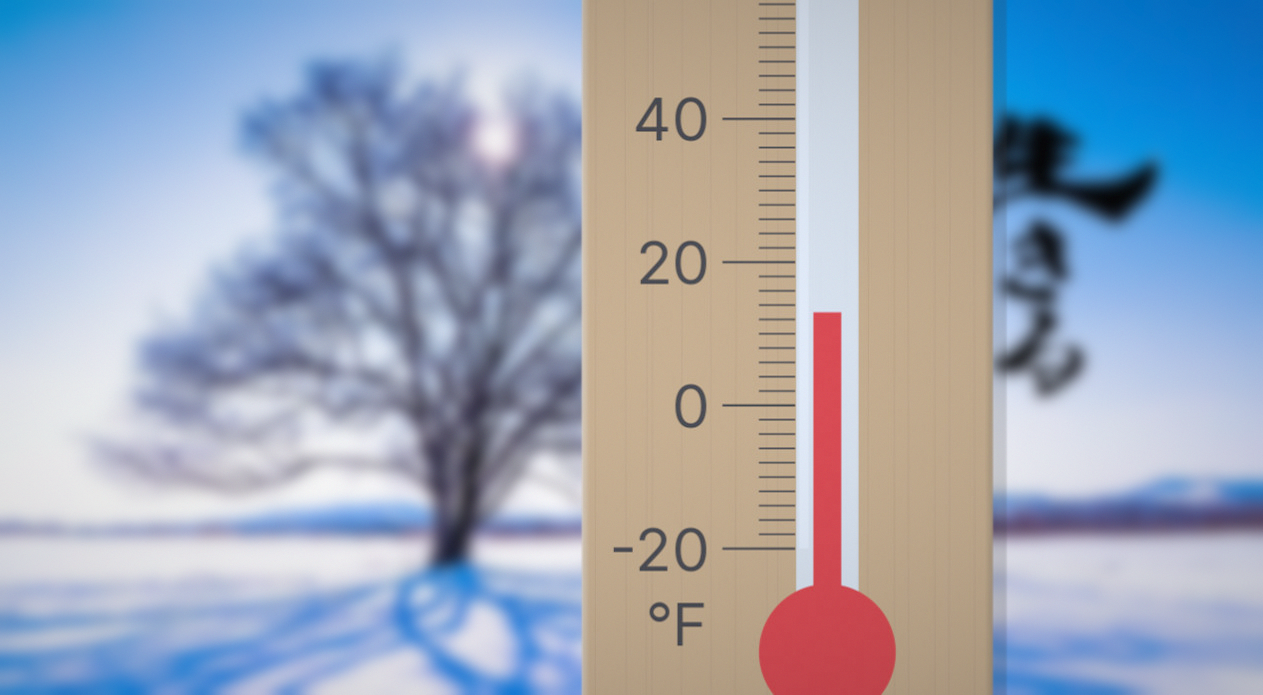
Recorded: 13 (°F)
